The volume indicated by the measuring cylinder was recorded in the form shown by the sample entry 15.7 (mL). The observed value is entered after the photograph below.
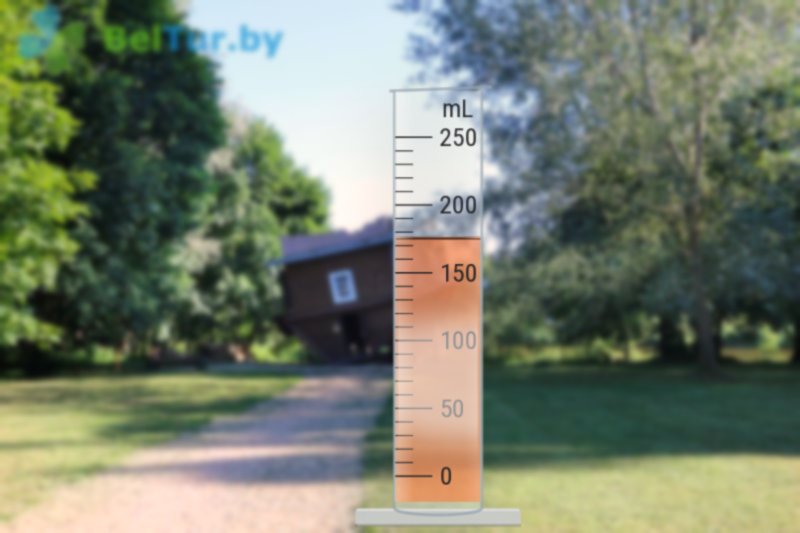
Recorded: 175 (mL)
